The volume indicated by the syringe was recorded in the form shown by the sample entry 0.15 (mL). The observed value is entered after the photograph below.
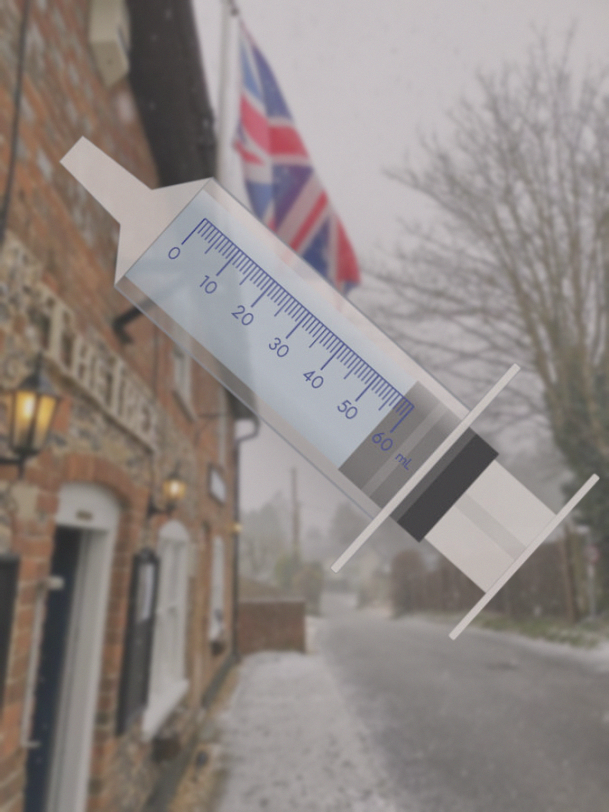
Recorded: 57 (mL)
